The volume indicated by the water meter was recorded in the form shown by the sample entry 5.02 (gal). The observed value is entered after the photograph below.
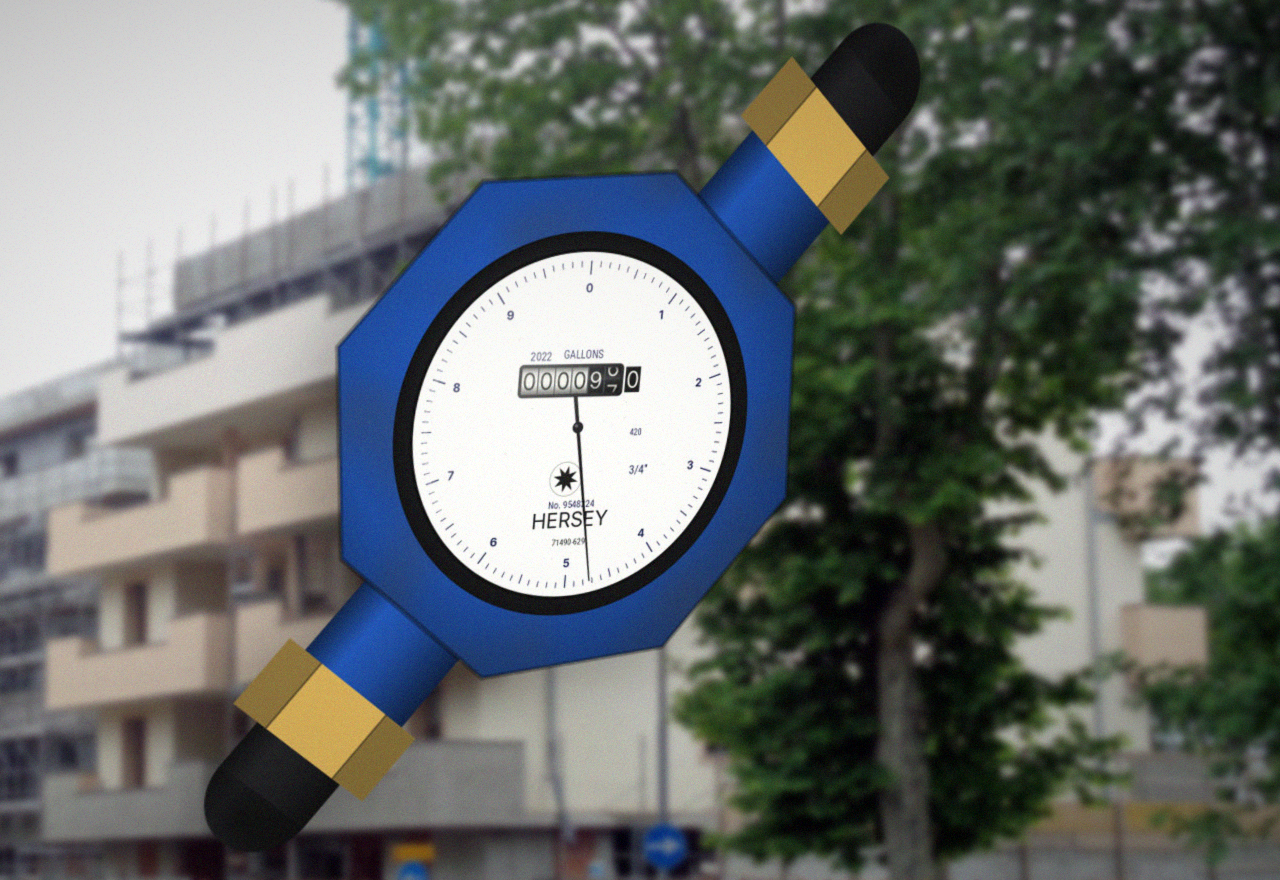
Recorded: 964.7 (gal)
